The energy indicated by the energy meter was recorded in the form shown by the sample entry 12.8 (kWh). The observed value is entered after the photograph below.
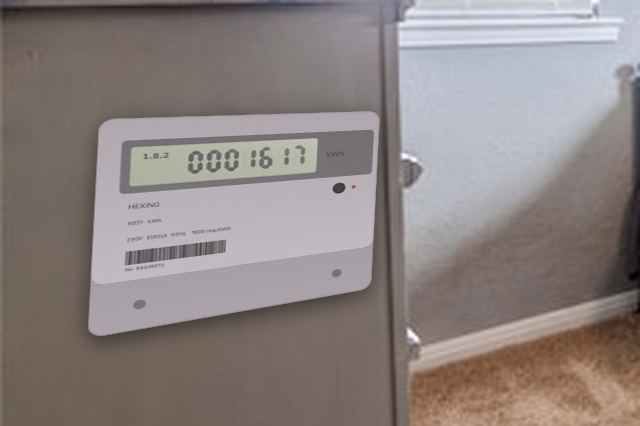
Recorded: 1617 (kWh)
